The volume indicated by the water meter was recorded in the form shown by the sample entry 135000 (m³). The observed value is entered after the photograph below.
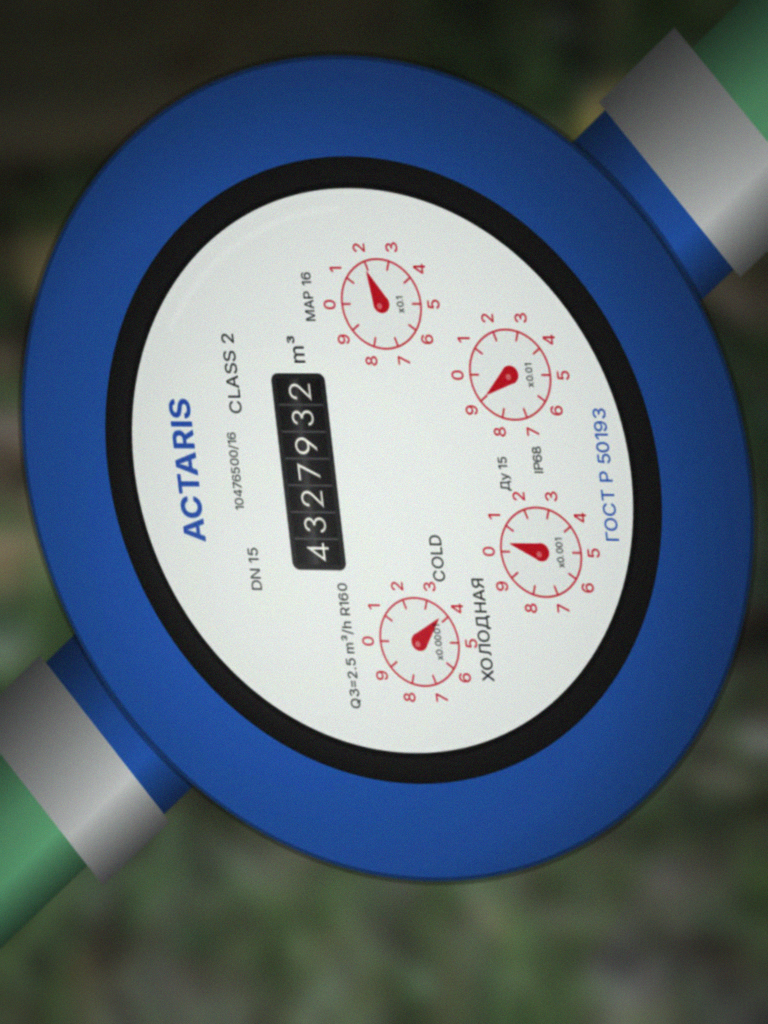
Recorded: 4327932.1903 (m³)
